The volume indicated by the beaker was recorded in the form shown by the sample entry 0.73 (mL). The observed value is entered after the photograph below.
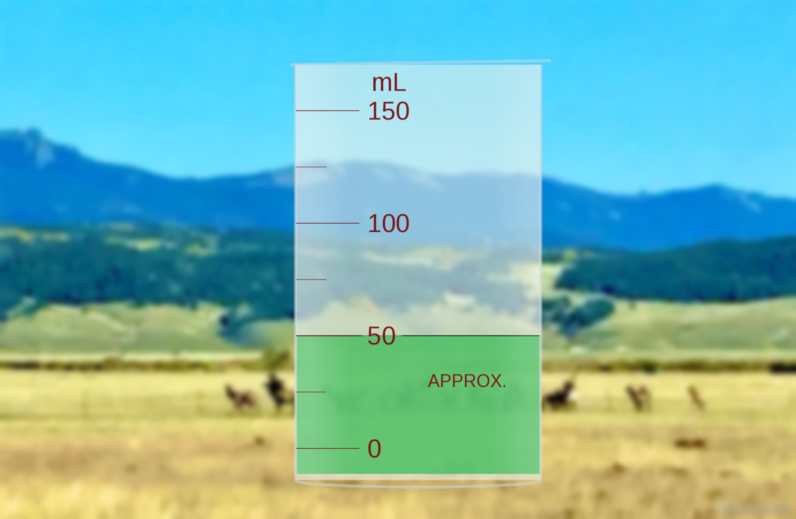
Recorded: 50 (mL)
